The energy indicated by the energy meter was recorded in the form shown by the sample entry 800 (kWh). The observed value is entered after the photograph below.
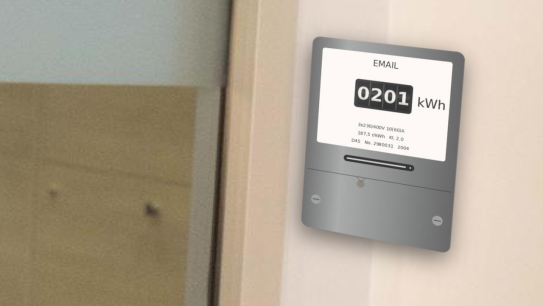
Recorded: 201 (kWh)
